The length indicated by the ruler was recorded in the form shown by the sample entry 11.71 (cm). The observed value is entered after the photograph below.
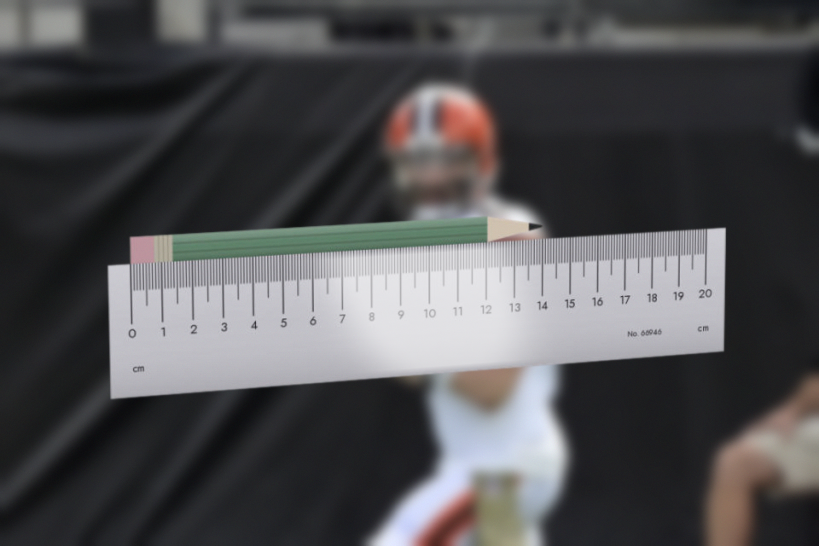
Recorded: 14 (cm)
